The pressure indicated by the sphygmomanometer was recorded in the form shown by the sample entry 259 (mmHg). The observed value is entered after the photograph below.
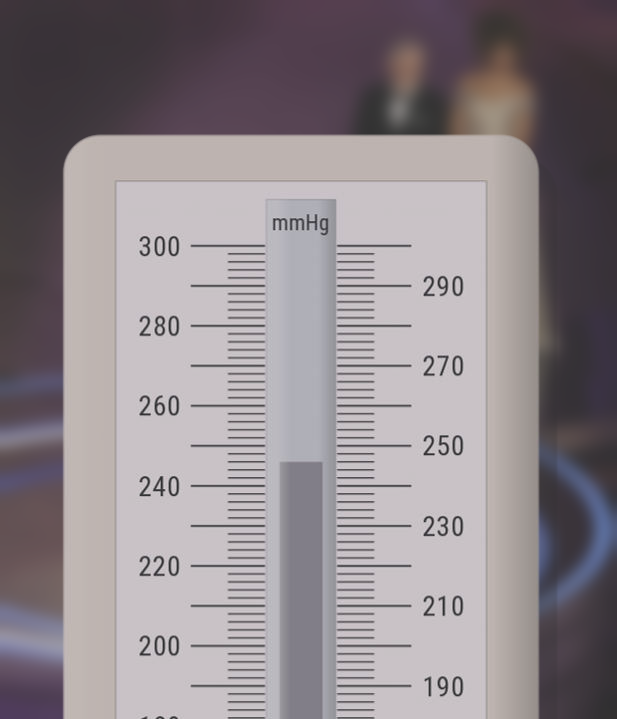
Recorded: 246 (mmHg)
